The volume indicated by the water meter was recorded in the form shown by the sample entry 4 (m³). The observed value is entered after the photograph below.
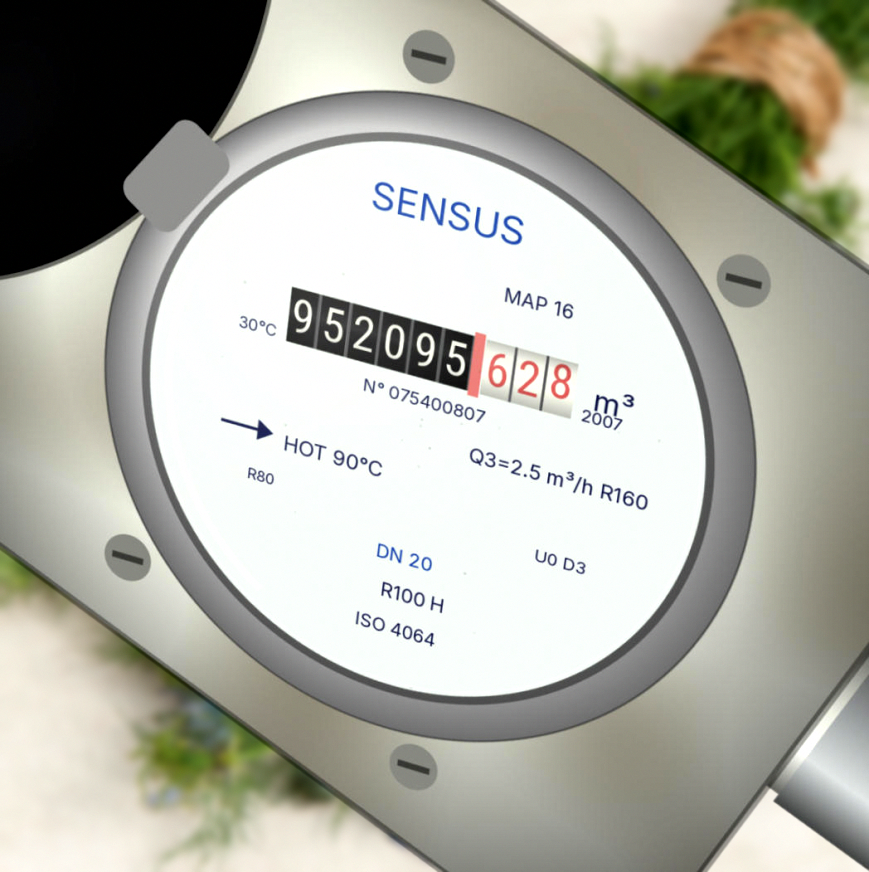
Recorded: 952095.628 (m³)
